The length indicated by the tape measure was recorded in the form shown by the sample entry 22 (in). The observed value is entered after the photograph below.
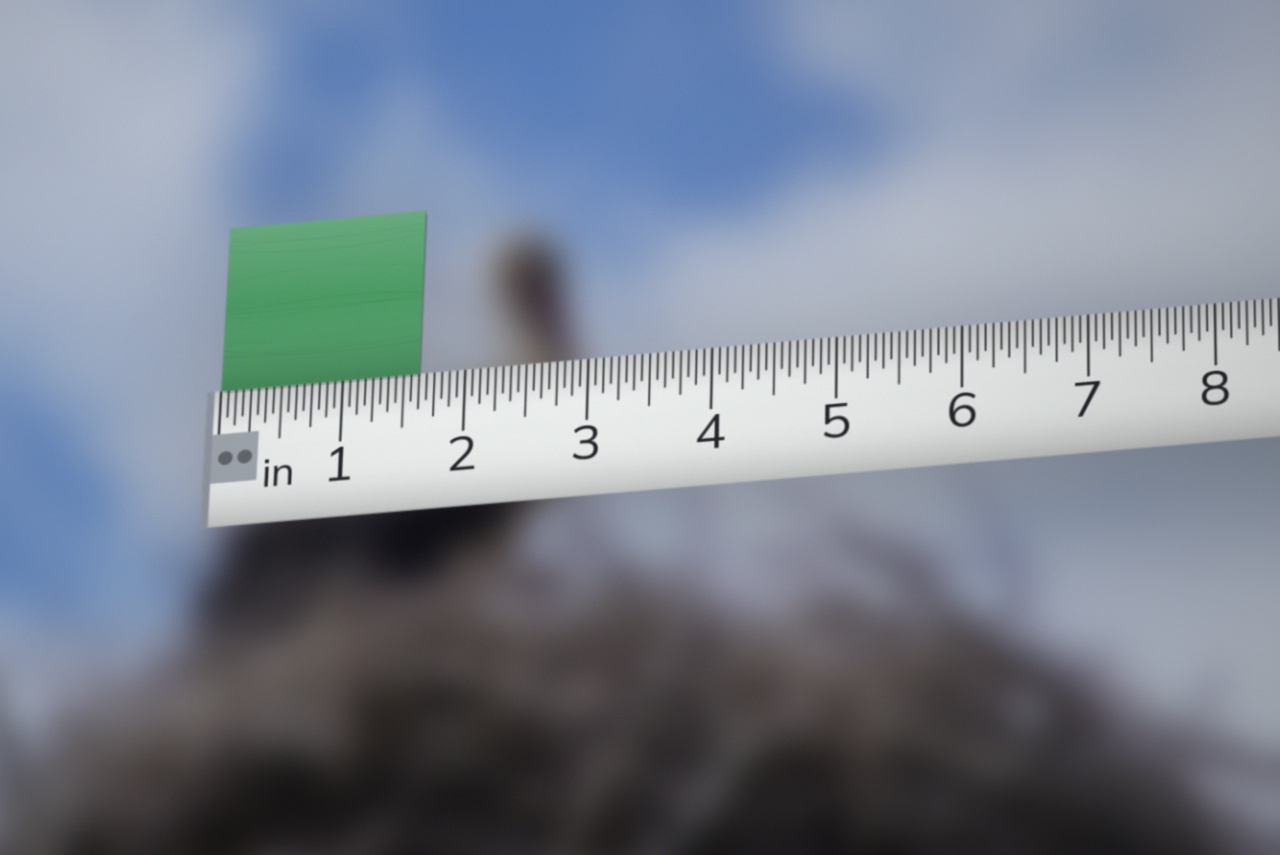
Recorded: 1.625 (in)
